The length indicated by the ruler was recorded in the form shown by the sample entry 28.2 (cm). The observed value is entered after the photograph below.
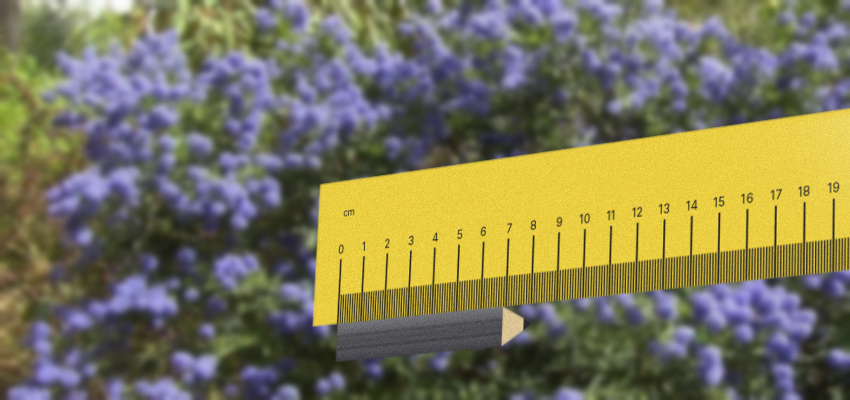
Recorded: 8 (cm)
